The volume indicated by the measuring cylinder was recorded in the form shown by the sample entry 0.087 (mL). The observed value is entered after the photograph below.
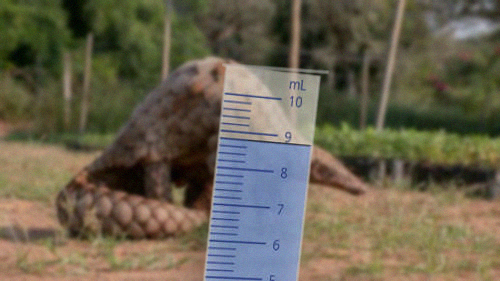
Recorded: 8.8 (mL)
